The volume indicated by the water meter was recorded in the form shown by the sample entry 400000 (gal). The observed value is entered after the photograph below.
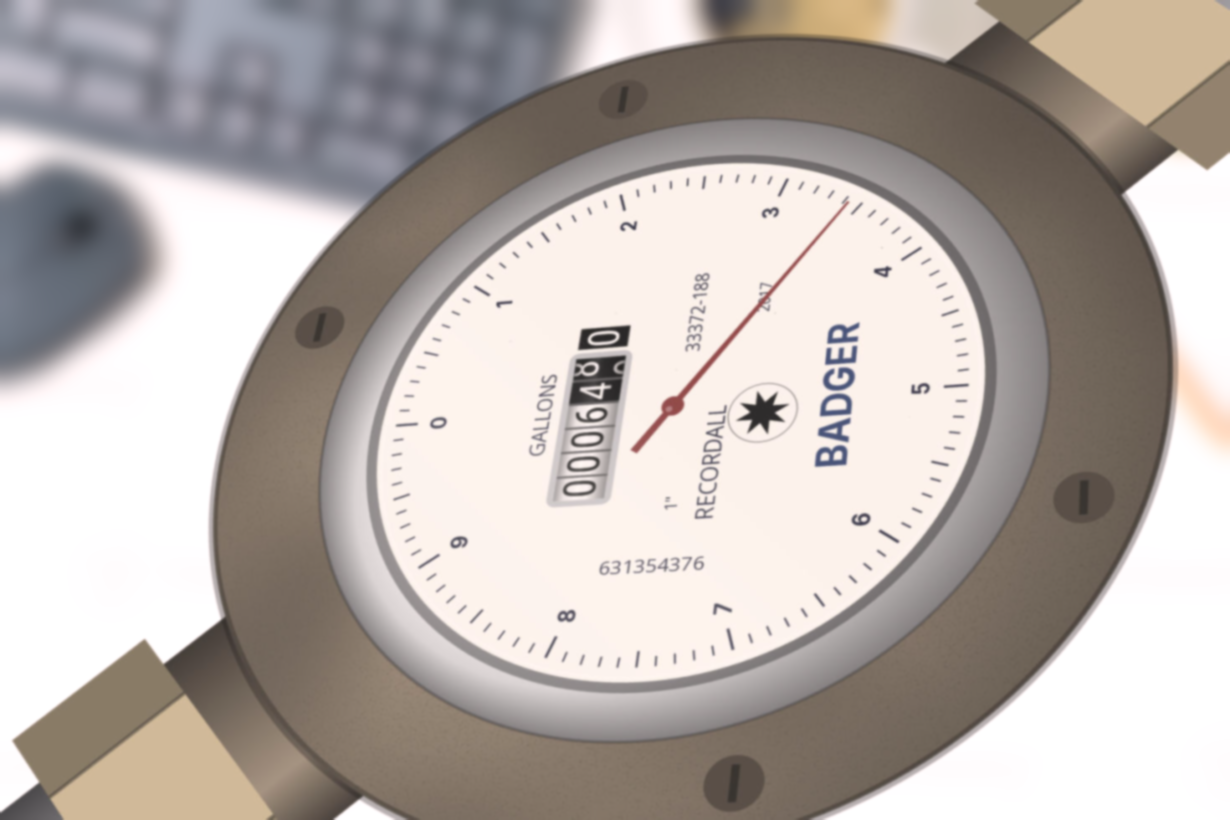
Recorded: 6483.4 (gal)
